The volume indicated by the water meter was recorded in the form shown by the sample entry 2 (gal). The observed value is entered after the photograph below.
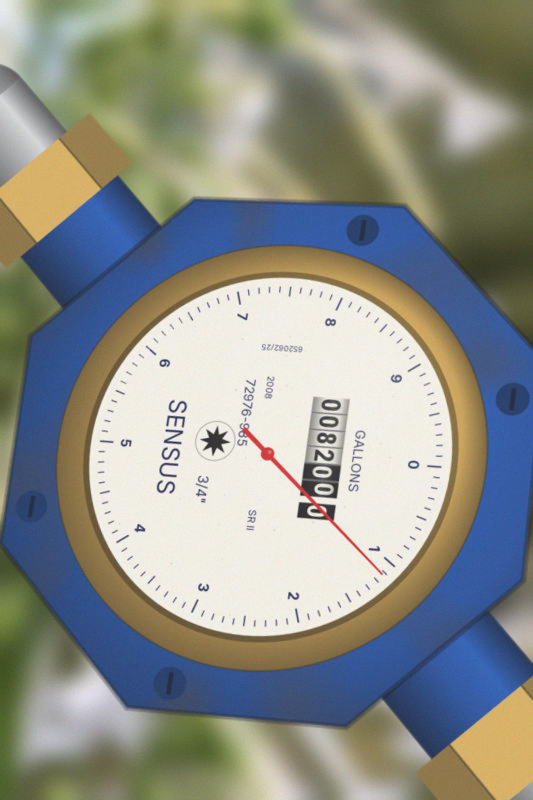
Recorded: 82001.1 (gal)
